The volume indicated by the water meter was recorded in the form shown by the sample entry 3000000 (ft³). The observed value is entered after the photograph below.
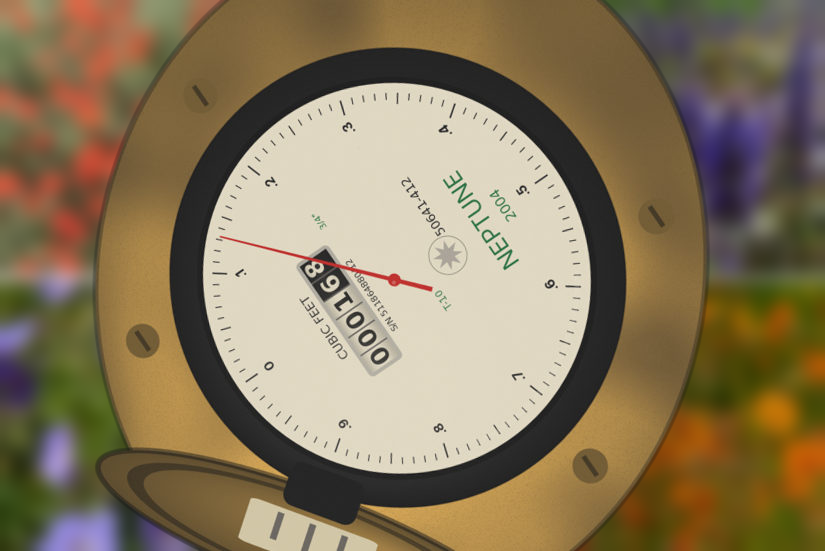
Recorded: 168.13 (ft³)
